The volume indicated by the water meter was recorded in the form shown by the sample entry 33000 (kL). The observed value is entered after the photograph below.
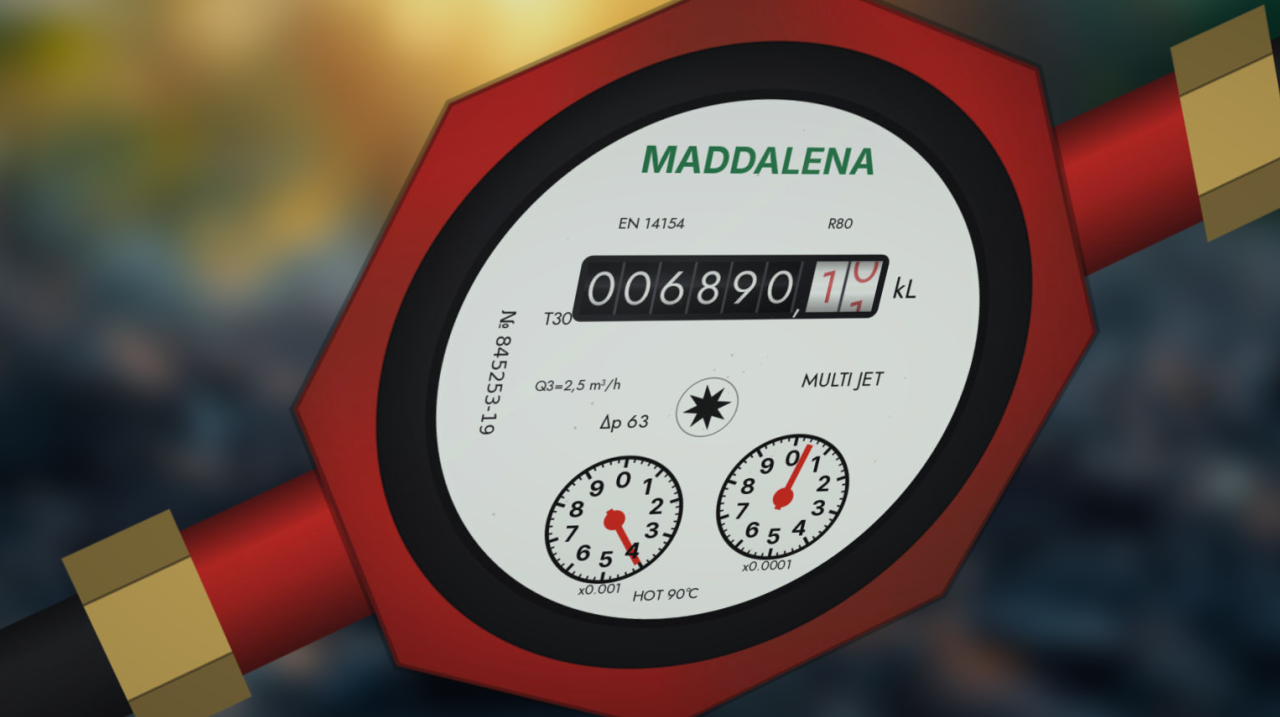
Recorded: 6890.1040 (kL)
